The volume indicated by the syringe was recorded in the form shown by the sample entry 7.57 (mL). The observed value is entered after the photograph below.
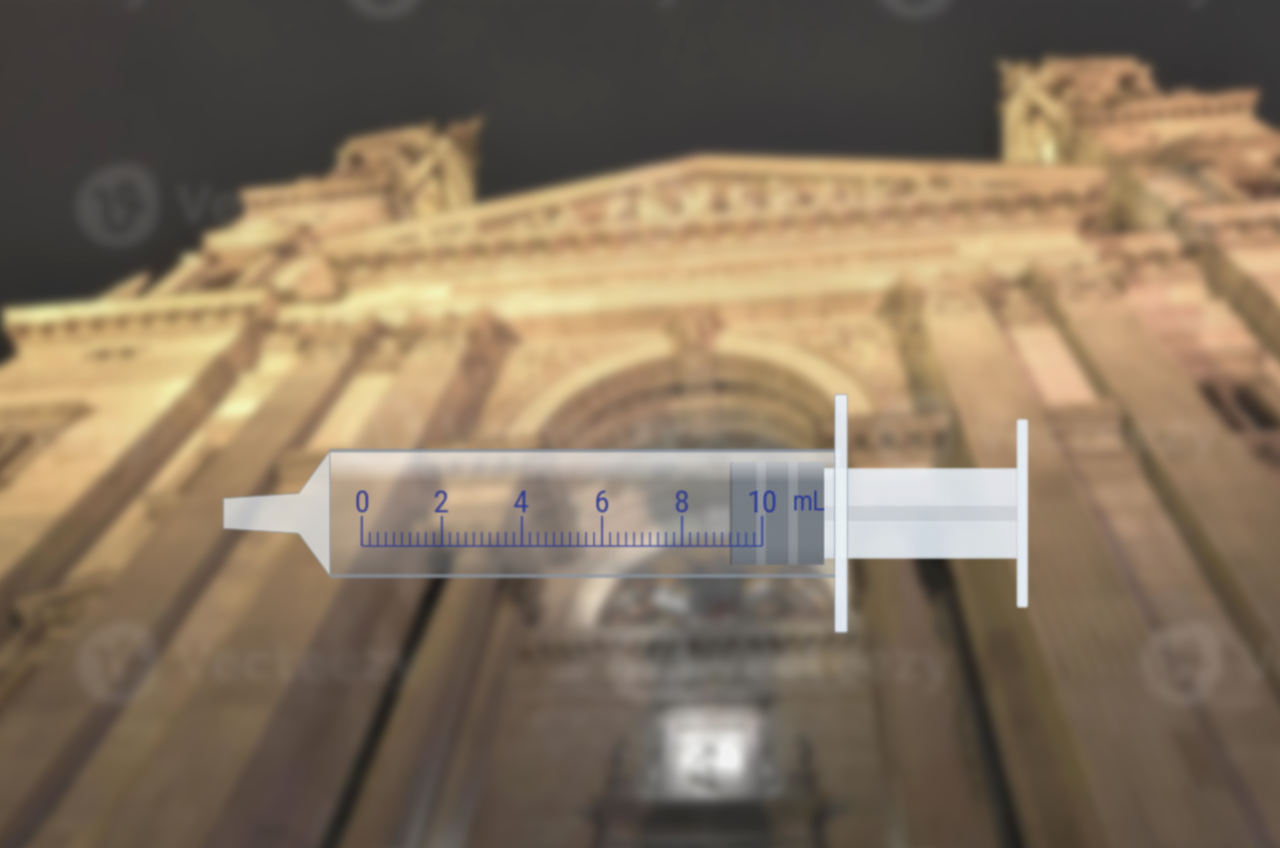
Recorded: 9.2 (mL)
